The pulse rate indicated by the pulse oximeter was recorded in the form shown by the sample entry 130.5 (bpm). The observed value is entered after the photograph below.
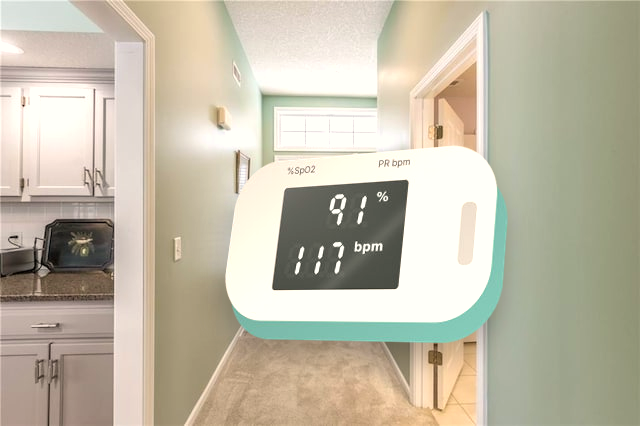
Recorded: 117 (bpm)
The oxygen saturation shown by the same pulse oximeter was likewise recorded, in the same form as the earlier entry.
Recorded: 91 (%)
